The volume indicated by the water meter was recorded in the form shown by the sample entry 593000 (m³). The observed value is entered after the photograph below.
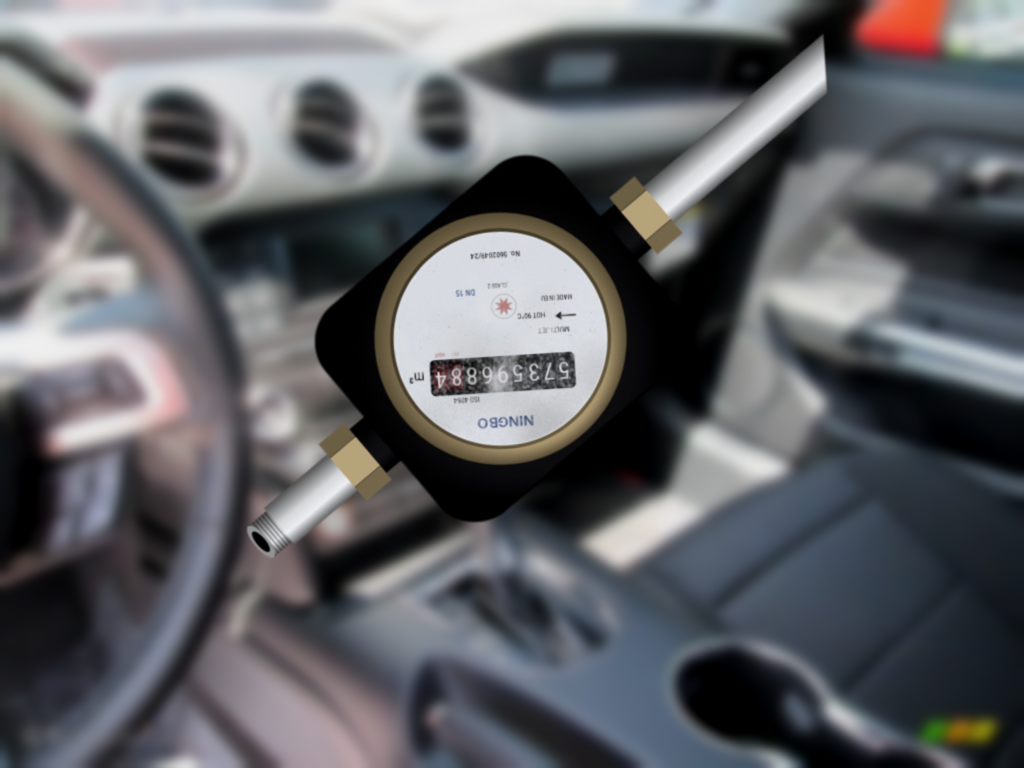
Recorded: 5735968.84 (m³)
